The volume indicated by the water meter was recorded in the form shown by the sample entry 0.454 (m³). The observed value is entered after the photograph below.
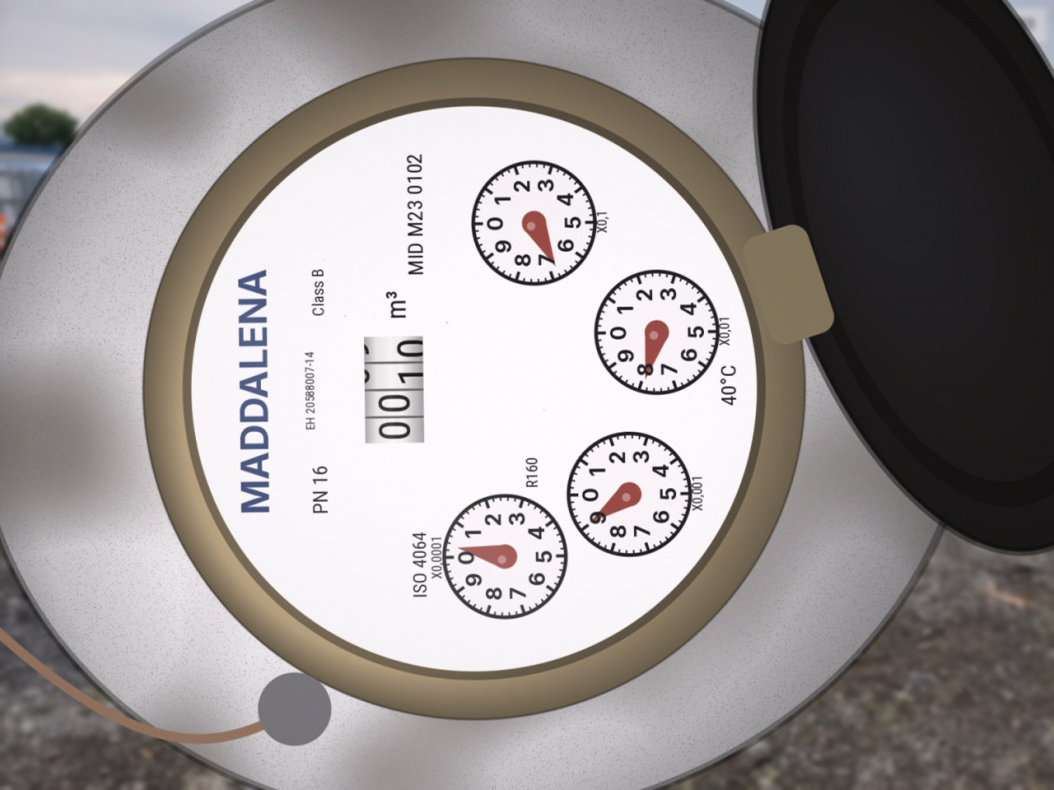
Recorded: 9.6790 (m³)
